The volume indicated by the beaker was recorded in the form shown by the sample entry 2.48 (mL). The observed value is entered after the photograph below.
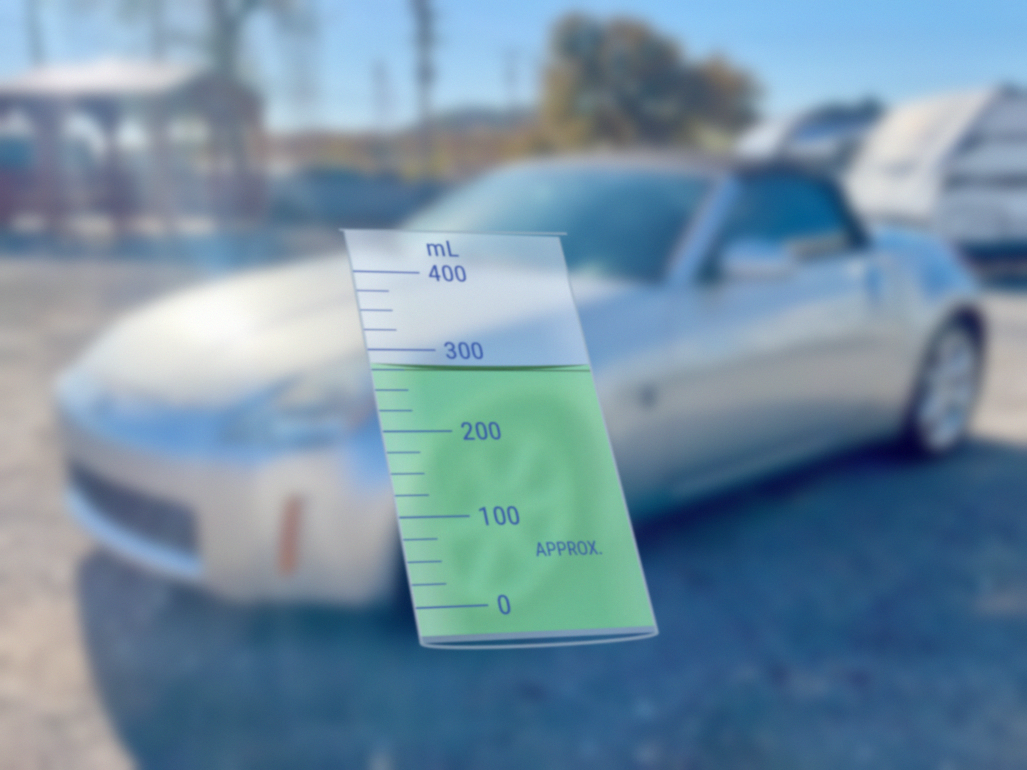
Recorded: 275 (mL)
